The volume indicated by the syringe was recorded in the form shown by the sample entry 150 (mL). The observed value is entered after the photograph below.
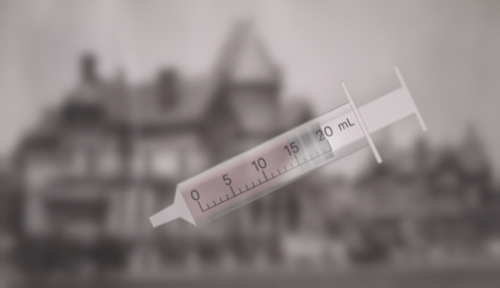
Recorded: 15 (mL)
